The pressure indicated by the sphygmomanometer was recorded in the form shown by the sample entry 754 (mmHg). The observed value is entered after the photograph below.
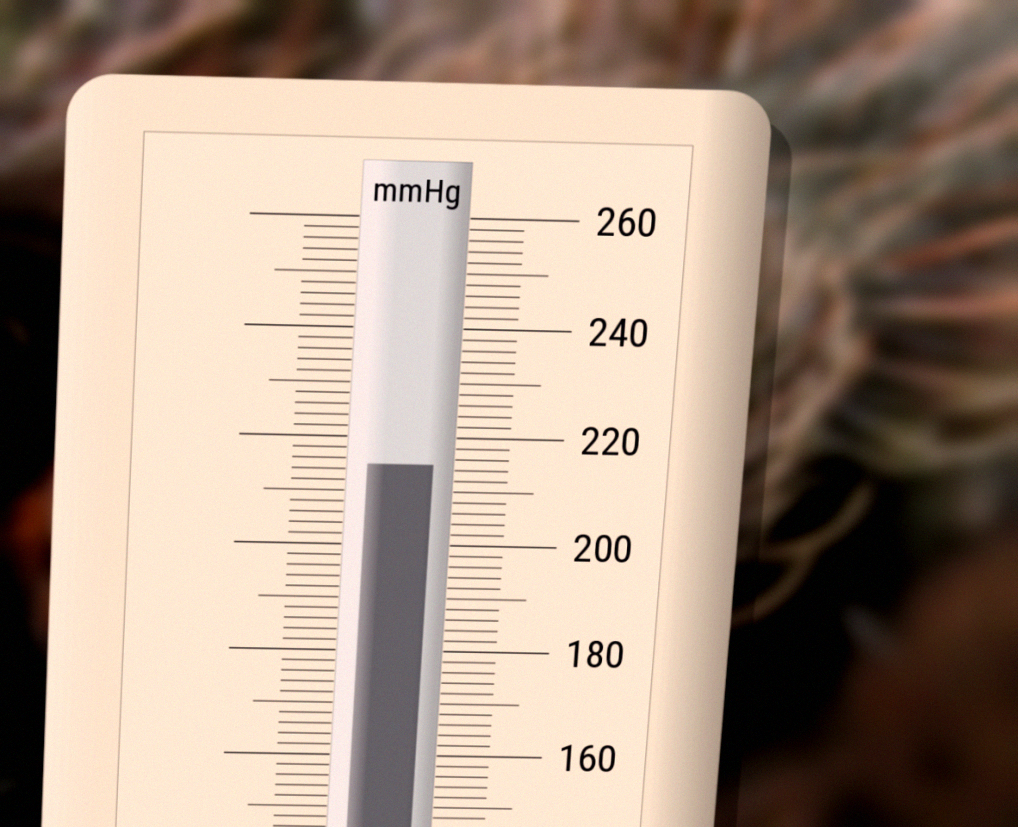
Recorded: 215 (mmHg)
